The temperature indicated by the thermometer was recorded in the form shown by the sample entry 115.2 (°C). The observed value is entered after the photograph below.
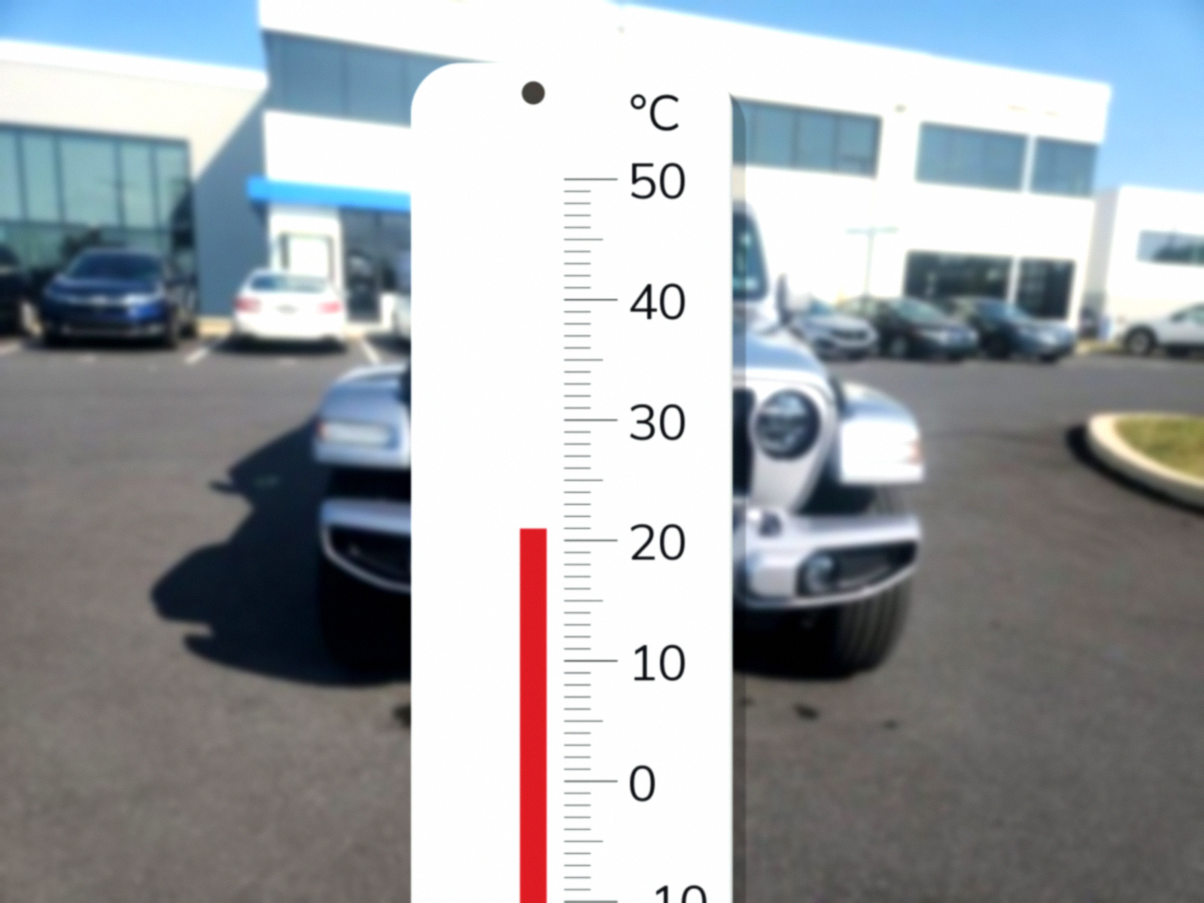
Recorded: 21 (°C)
